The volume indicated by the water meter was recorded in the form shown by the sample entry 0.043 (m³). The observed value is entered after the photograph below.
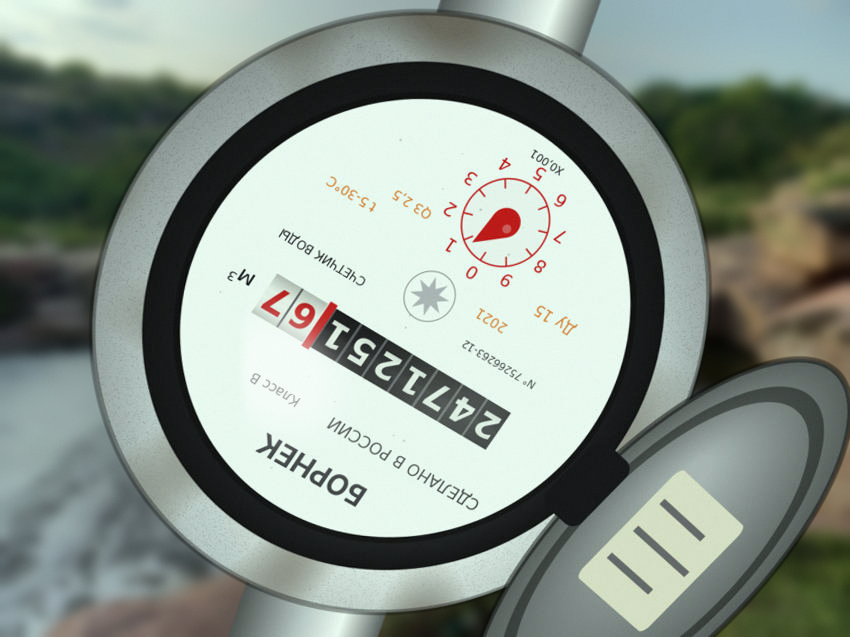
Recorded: 2471251.670 (m³)
